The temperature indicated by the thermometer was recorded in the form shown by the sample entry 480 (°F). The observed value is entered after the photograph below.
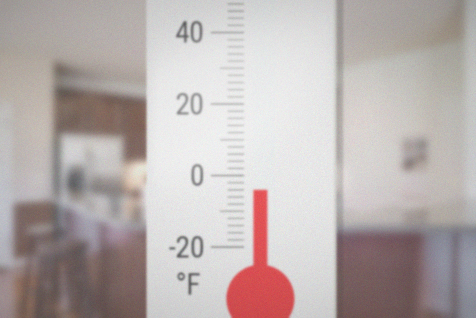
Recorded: -4 (°F)
